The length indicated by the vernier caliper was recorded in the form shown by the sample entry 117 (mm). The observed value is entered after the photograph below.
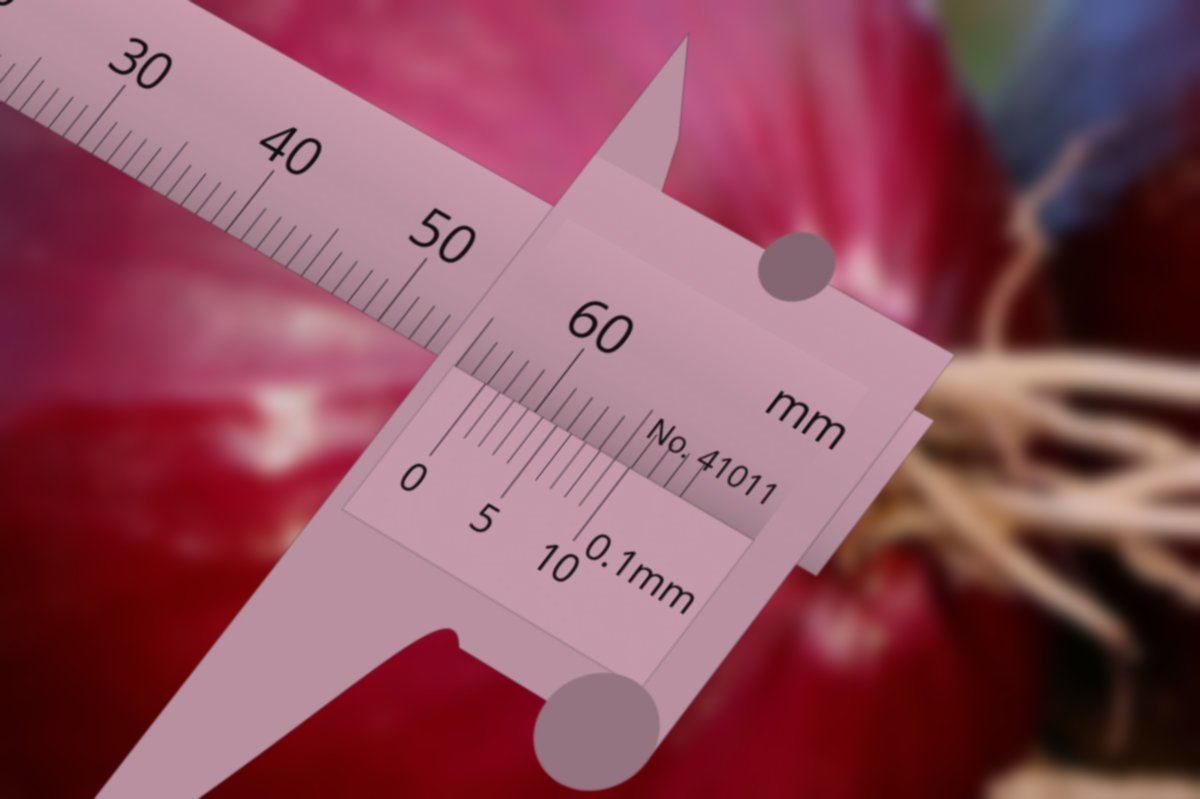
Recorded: 56.9 (mm)
